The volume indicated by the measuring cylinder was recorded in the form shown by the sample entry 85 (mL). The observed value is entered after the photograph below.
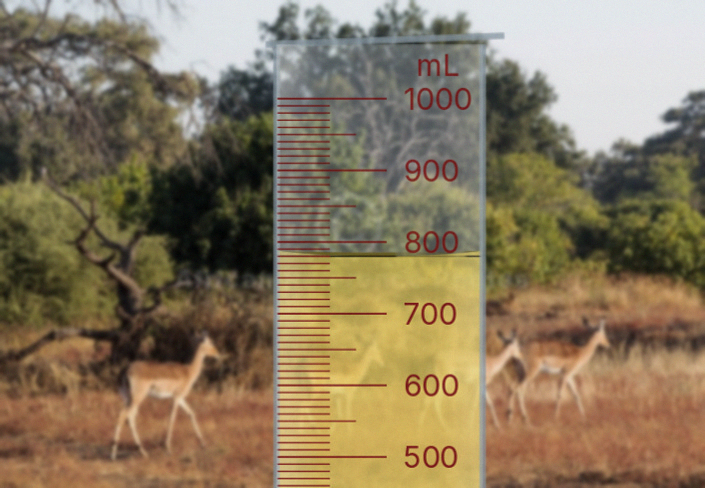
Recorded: 780 (mL)
